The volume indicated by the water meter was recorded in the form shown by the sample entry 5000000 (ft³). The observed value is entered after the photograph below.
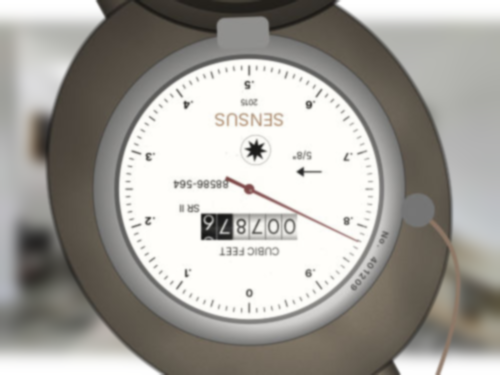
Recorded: 7875.82 (ft³)
